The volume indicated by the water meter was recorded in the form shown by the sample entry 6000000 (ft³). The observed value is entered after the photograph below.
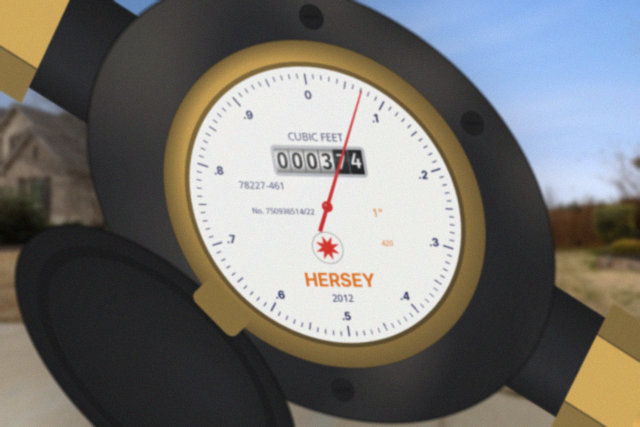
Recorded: 374.07 (ft³)
